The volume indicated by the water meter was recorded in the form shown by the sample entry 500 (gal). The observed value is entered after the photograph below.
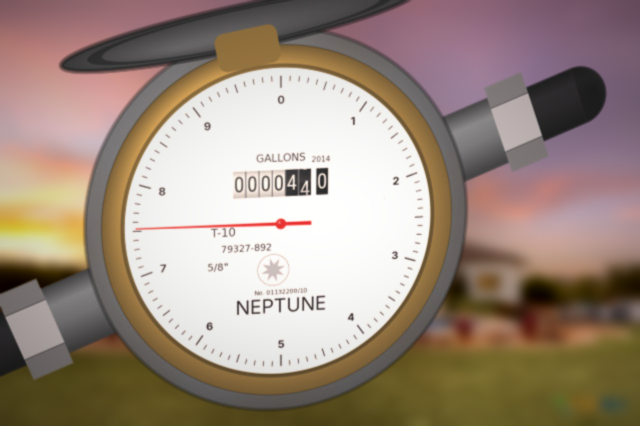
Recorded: 437.5 (gal)
